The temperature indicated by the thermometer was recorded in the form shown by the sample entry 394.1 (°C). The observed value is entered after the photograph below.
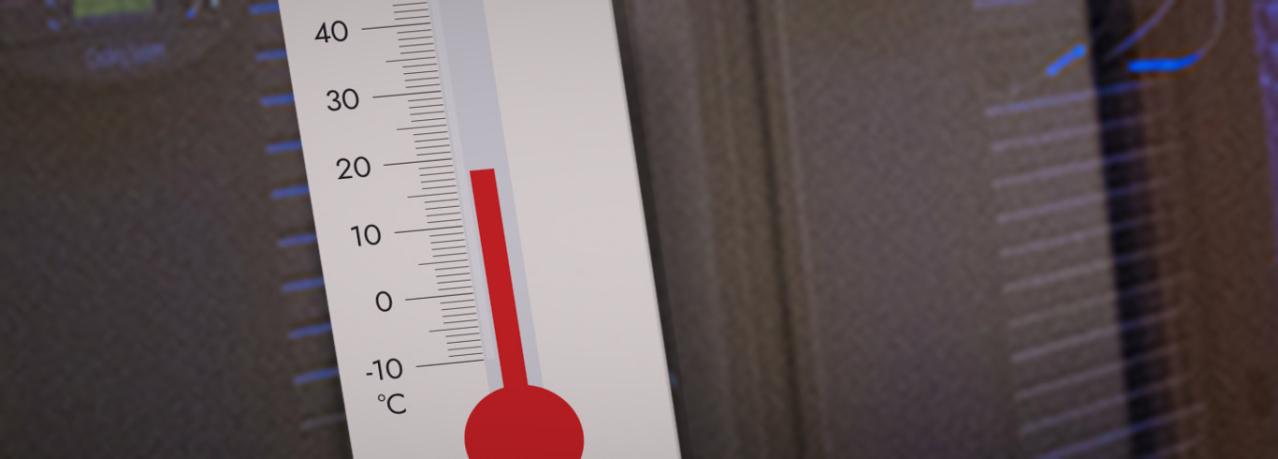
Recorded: 18 (°C)
